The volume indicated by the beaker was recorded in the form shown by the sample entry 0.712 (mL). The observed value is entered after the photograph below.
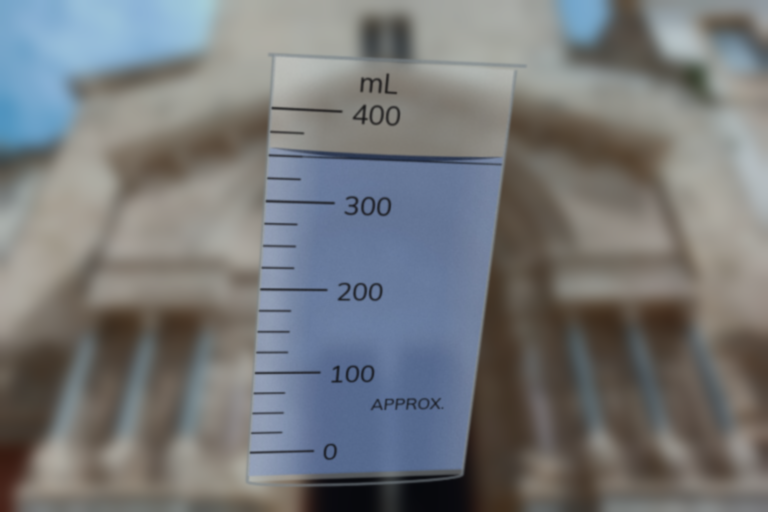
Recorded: 350 (mL)
